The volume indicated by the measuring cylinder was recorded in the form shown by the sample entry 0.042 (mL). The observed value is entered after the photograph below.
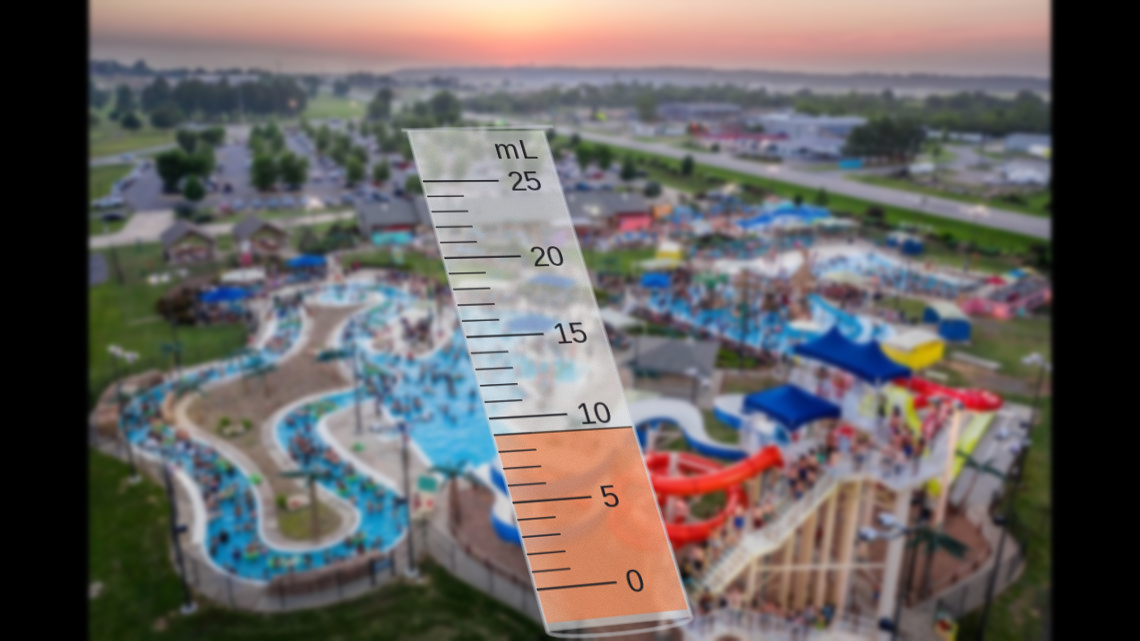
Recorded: 9 (mL)
